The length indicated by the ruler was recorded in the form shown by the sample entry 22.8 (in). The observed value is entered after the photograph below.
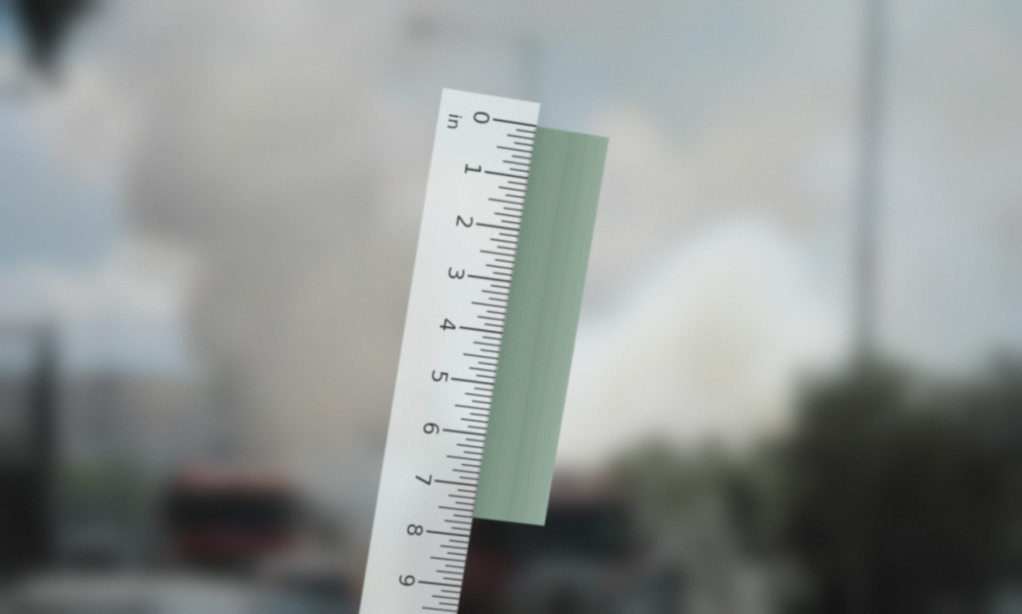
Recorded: 7.625 (in)
